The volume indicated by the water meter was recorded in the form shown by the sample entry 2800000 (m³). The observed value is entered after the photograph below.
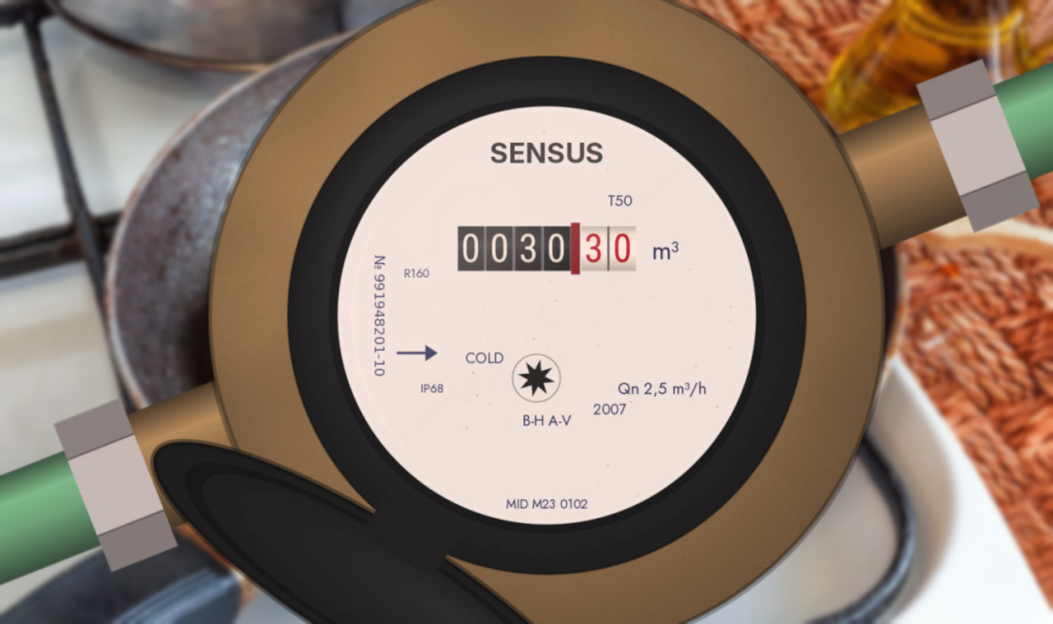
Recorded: 30.30 (m³)
